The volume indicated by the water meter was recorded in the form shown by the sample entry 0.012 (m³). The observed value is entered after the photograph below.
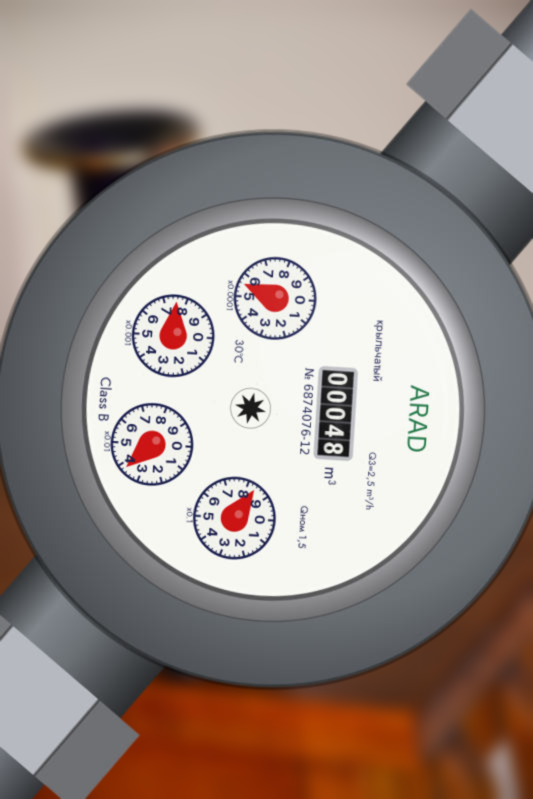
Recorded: 48.8375 (m³)
